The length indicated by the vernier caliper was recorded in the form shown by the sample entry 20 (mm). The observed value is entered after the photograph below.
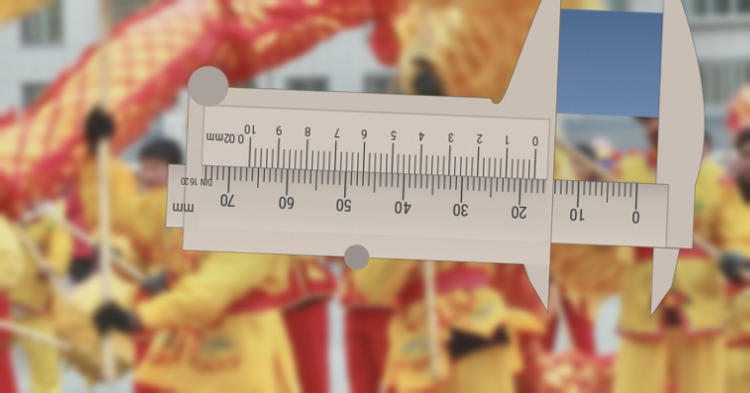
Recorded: 17.6 (mm)
